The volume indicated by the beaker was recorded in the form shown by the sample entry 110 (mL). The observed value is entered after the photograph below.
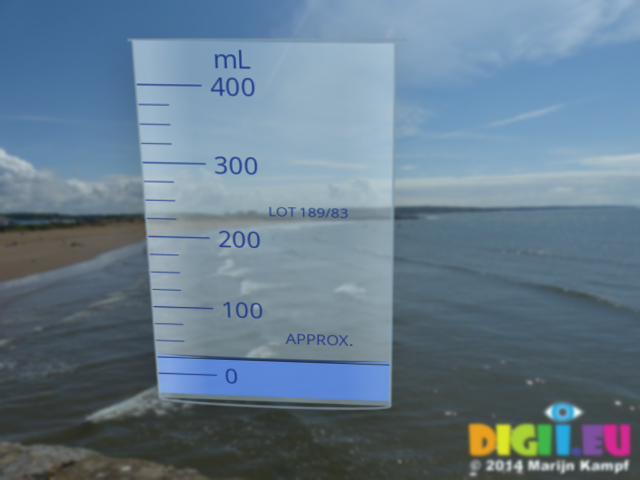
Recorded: 25 (mL)
